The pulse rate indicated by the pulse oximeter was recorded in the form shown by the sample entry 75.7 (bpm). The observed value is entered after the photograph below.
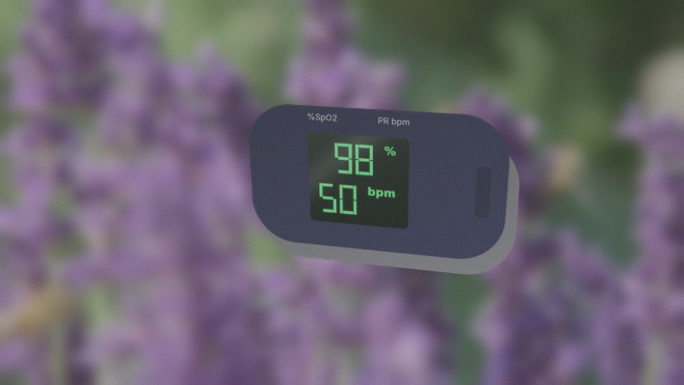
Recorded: 50 (bpm)
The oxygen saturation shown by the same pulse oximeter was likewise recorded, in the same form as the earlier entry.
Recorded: 98 (%)
